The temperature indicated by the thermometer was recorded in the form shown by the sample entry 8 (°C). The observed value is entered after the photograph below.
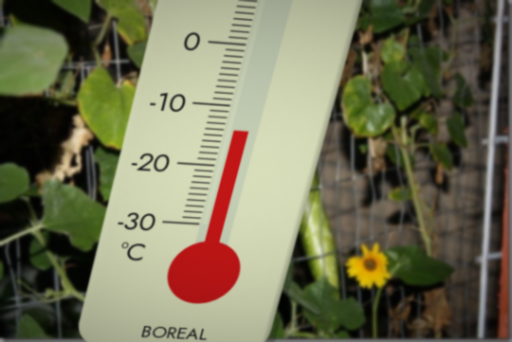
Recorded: -14 (°C)
